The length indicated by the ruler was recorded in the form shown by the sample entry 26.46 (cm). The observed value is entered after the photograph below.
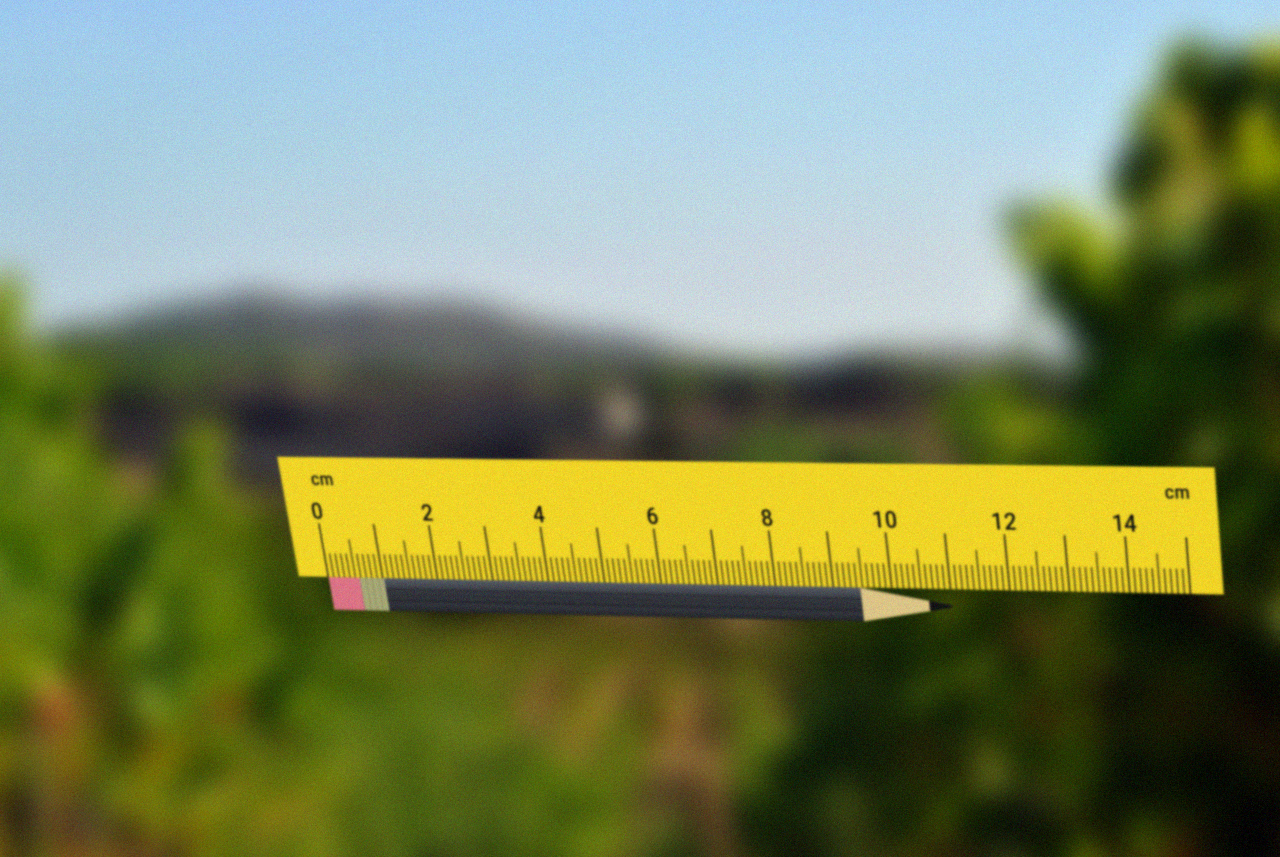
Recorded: 11 (cm)
